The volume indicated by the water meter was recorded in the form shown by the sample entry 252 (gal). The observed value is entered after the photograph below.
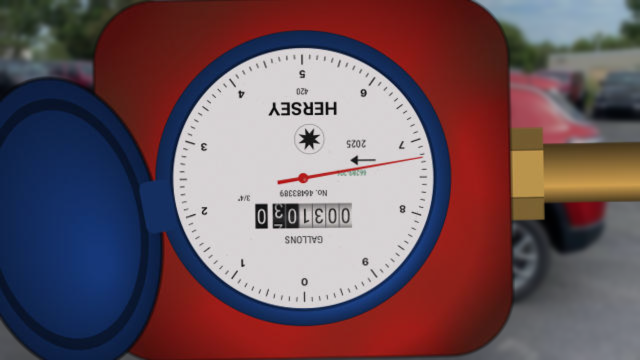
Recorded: 31027.2 (gal)
